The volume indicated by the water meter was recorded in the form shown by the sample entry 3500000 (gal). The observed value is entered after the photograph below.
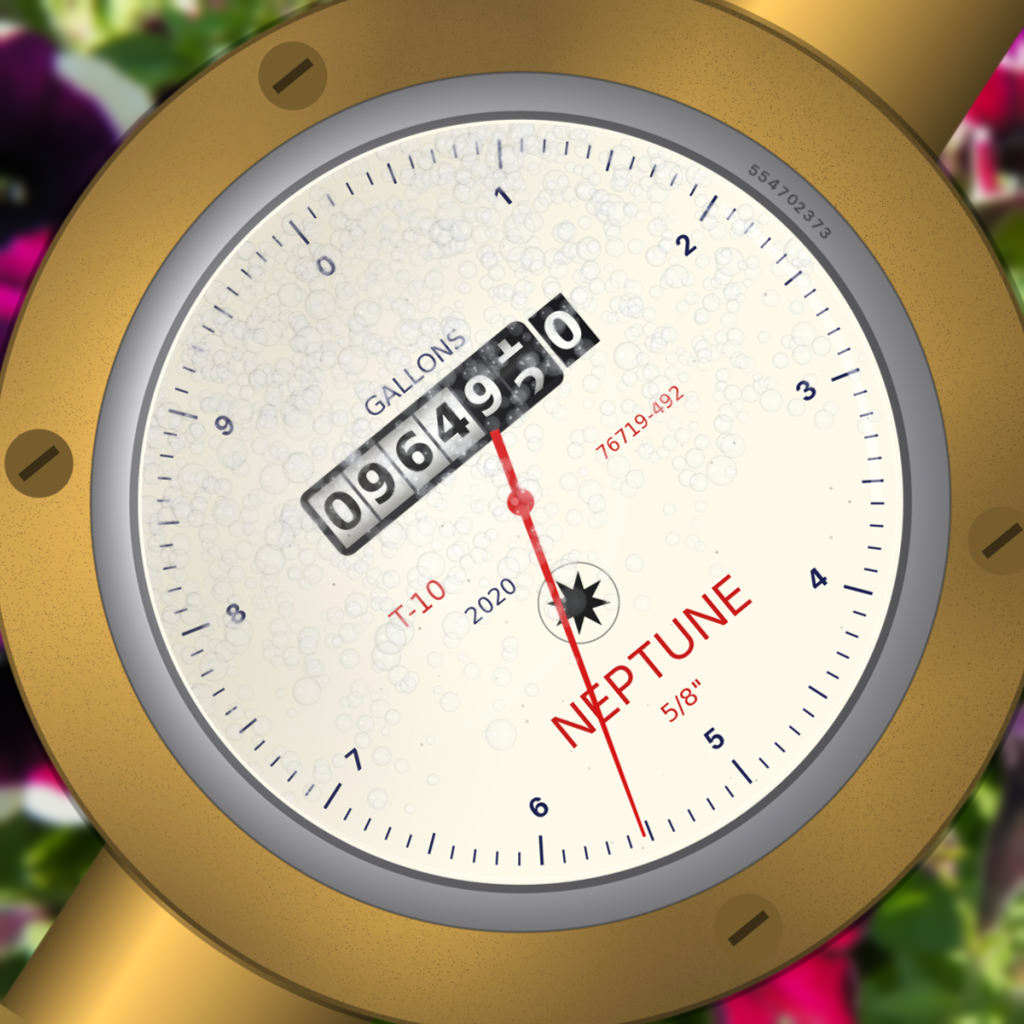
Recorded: 964915.5 (gal)
